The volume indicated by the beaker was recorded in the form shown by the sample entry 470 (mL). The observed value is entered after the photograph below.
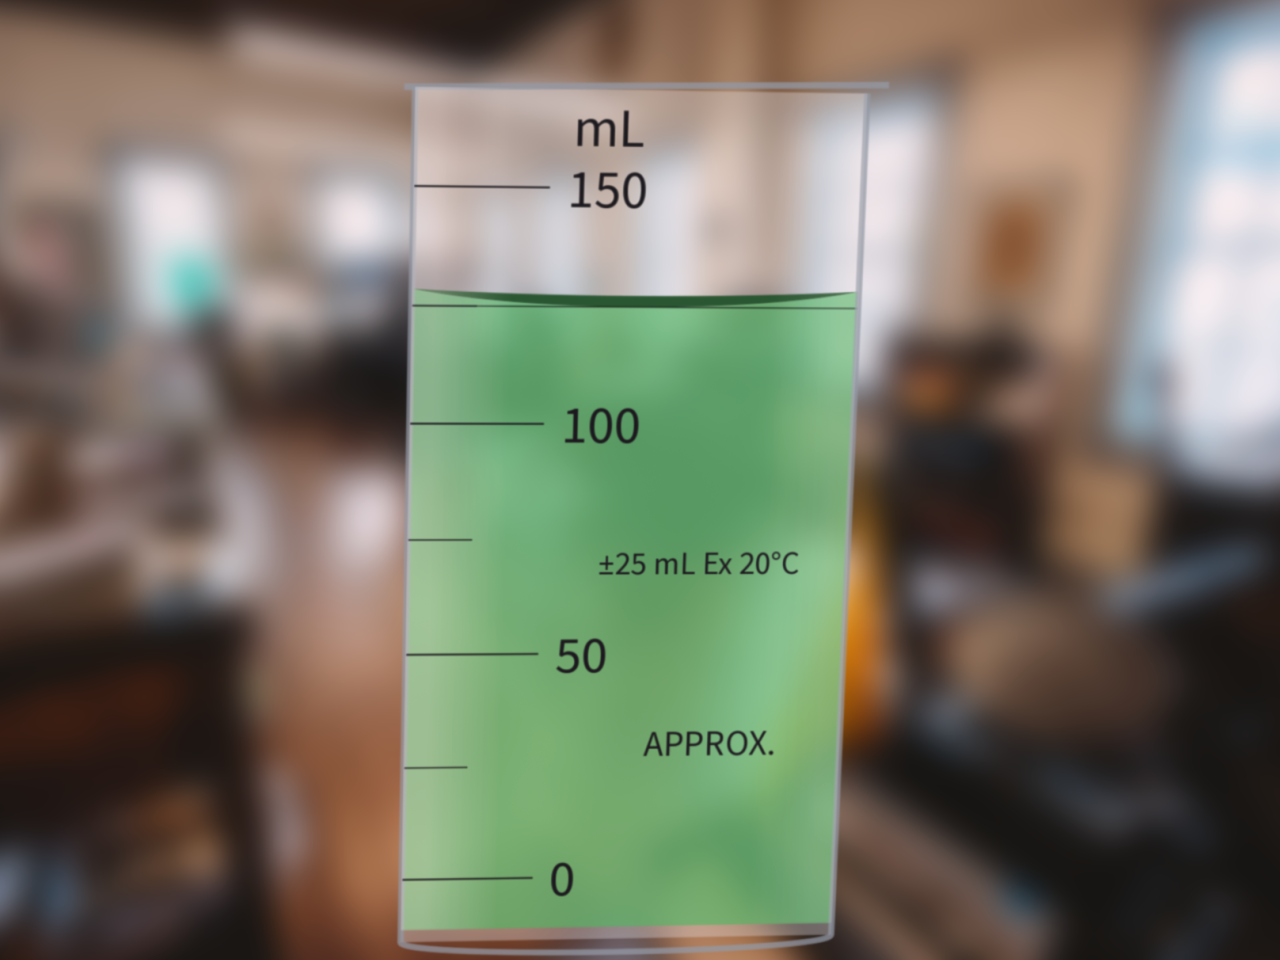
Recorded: 125 (mL)
